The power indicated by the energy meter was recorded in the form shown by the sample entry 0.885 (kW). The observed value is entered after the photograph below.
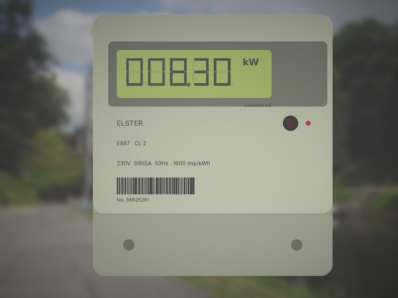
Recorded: 8.30 (kW)
